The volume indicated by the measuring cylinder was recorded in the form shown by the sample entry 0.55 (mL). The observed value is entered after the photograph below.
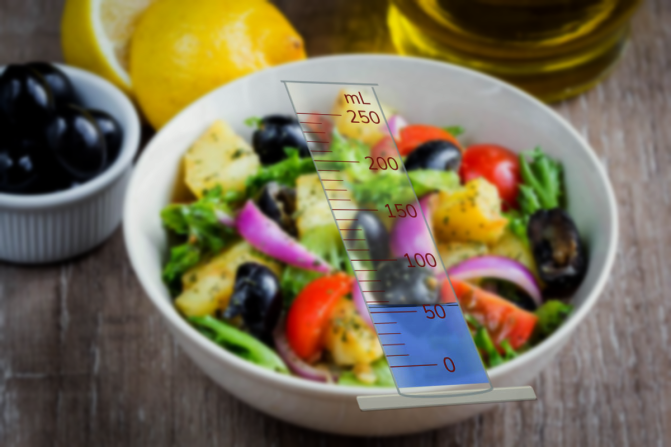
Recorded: 55 (mL)
